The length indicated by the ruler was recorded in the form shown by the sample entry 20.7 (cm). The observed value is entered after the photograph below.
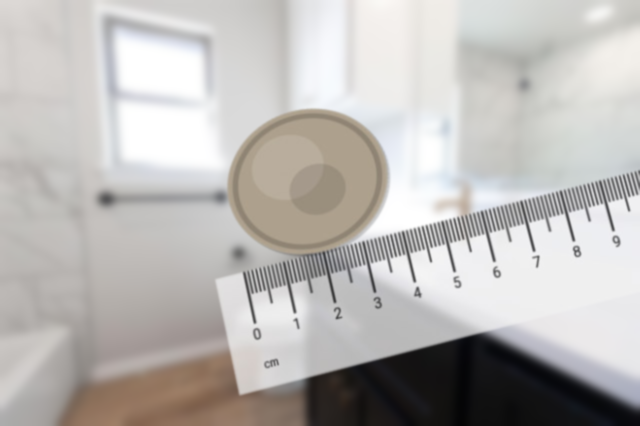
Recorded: 4 (cm)
